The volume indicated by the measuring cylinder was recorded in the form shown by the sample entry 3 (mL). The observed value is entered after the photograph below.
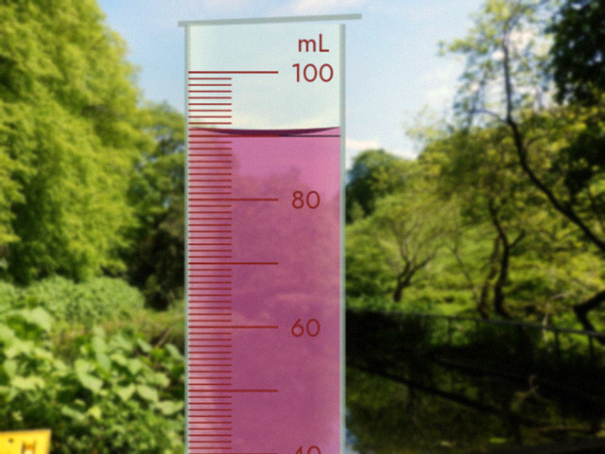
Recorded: 90 (mL)
